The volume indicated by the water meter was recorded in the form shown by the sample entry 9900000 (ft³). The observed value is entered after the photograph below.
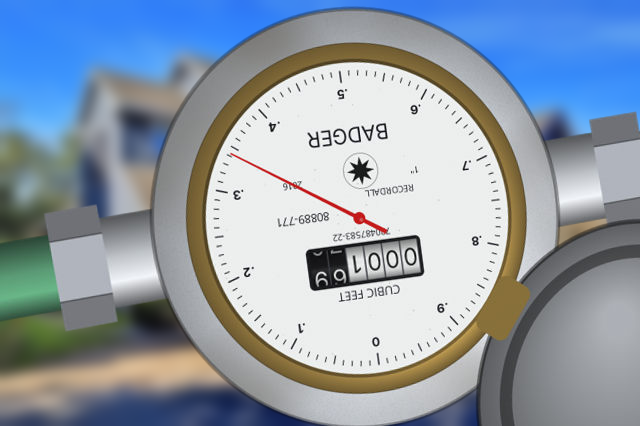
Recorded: 169.34 (ft³)
